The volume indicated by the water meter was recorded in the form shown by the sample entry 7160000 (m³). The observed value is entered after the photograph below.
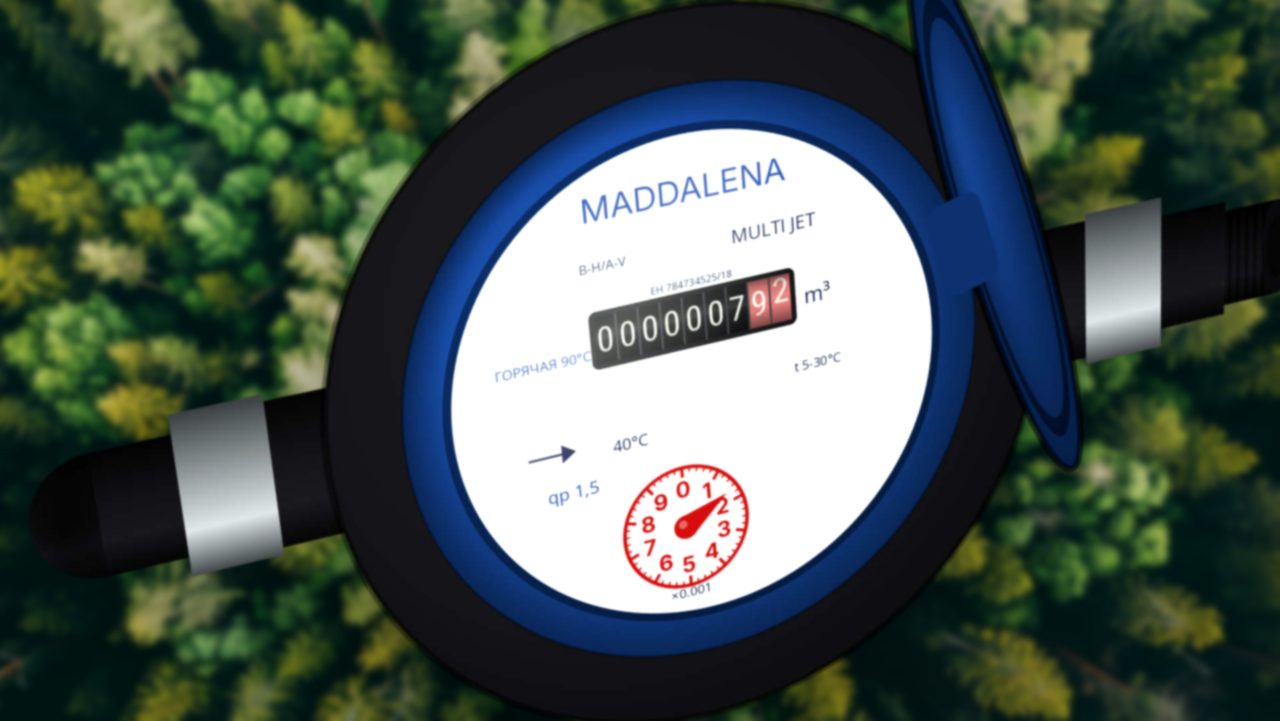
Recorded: 7.921 (m³)
